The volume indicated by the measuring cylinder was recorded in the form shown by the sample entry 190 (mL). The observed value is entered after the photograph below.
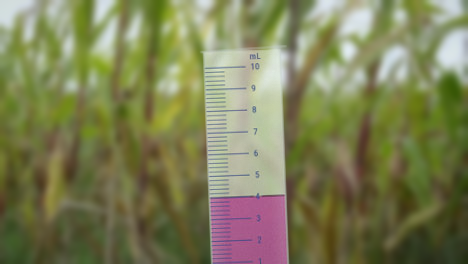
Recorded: 4 (mL)
